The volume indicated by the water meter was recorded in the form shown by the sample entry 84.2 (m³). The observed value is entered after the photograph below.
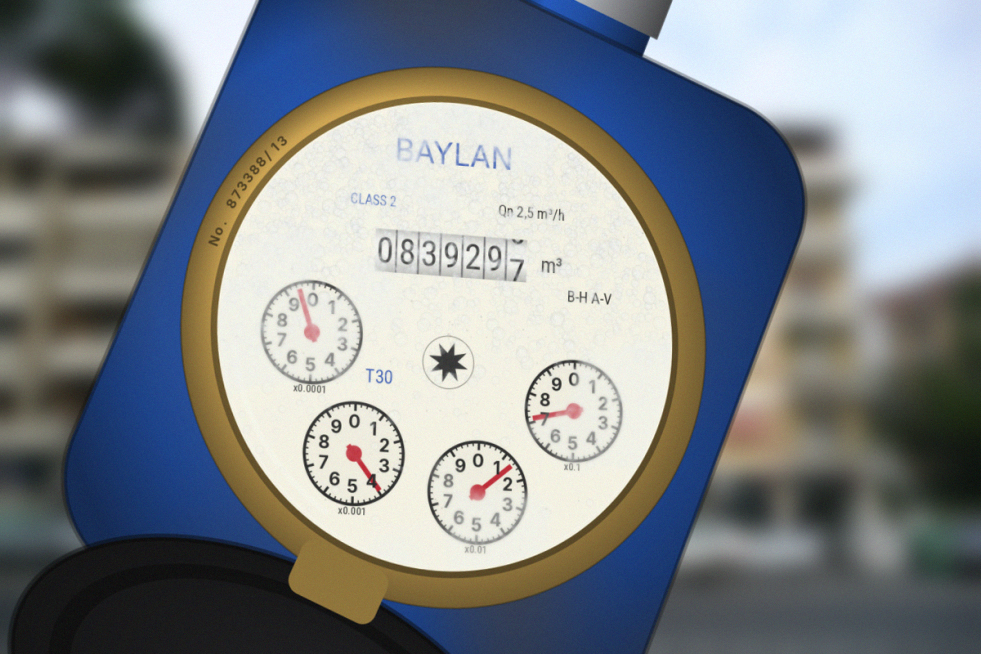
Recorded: 839296.7139 (m³)
